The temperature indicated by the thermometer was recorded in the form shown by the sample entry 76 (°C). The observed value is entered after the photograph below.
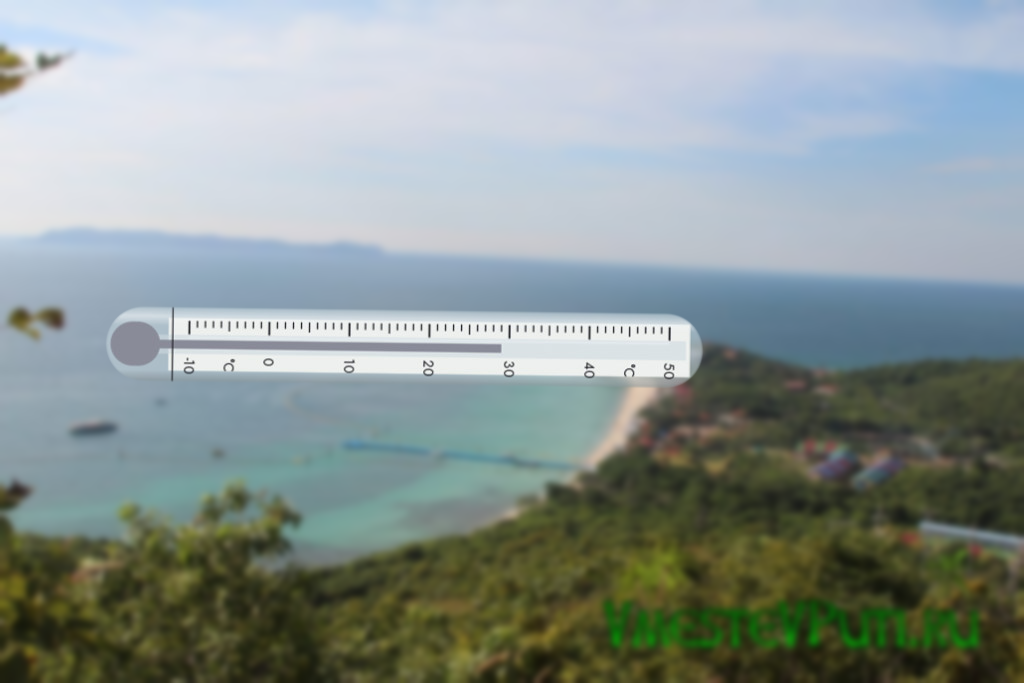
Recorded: 29 (°C)
